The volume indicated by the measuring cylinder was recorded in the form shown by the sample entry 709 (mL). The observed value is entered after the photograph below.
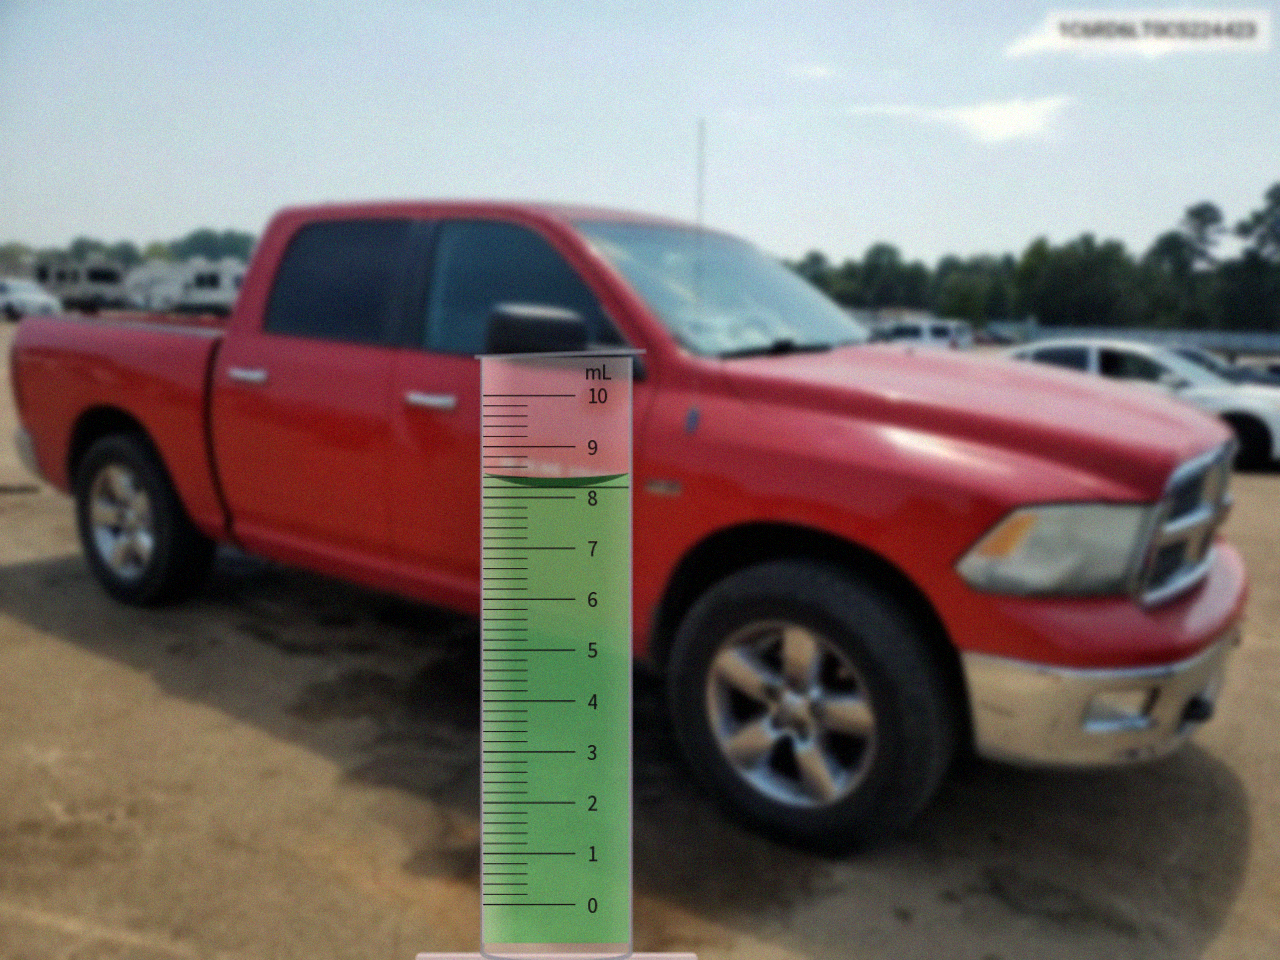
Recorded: 8.2 (mL)
